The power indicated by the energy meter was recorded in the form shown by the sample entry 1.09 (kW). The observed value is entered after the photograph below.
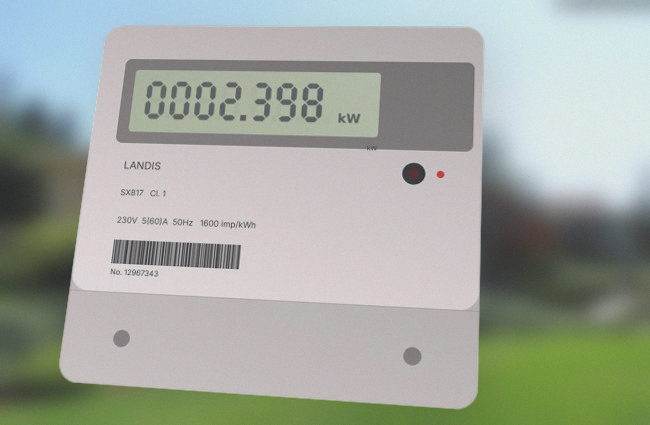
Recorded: 2.398 (kW)
